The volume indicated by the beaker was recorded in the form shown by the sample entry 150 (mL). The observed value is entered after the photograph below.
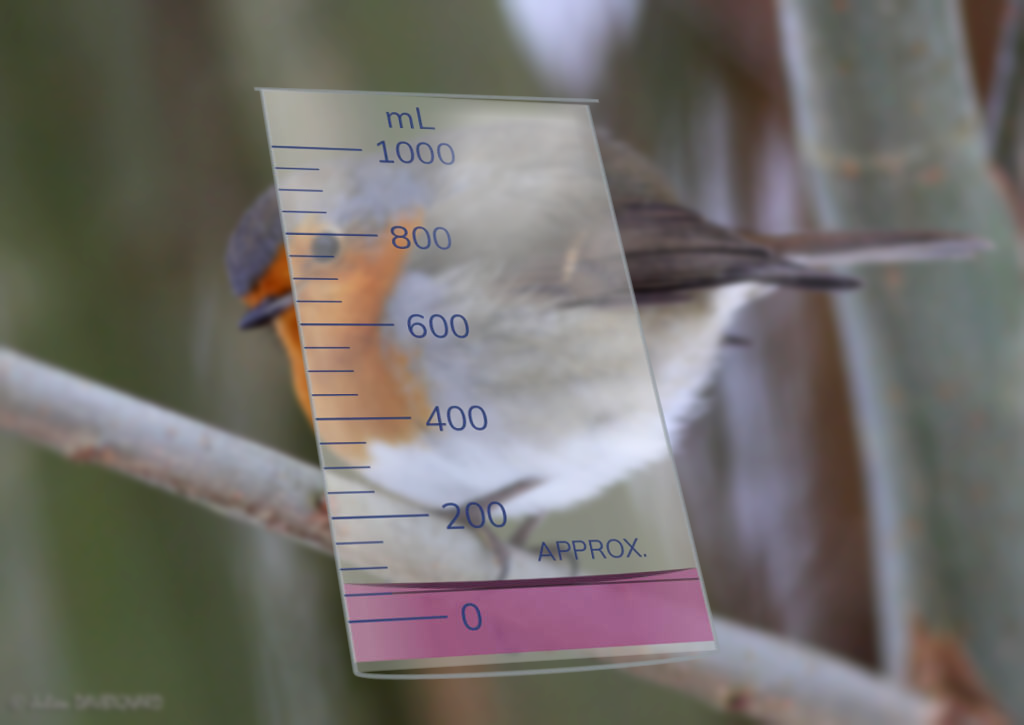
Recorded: 50 (mL)
